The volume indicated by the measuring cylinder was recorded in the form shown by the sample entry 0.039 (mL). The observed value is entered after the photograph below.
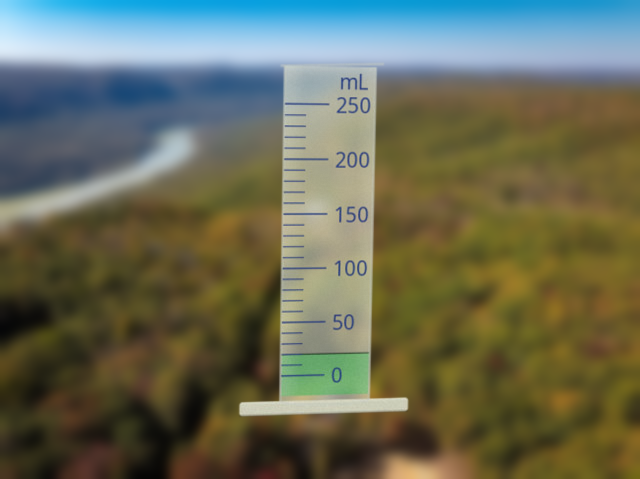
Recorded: 20 (mL)
